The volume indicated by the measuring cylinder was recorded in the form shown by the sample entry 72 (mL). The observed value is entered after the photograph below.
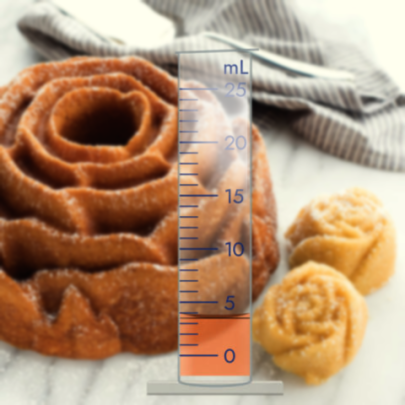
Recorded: 3.5 (mL)
